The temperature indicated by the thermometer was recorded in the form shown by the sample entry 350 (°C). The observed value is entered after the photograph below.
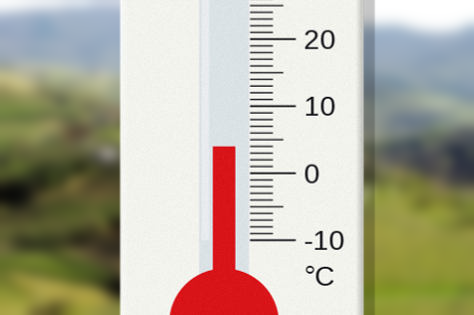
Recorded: 4 (°C)
